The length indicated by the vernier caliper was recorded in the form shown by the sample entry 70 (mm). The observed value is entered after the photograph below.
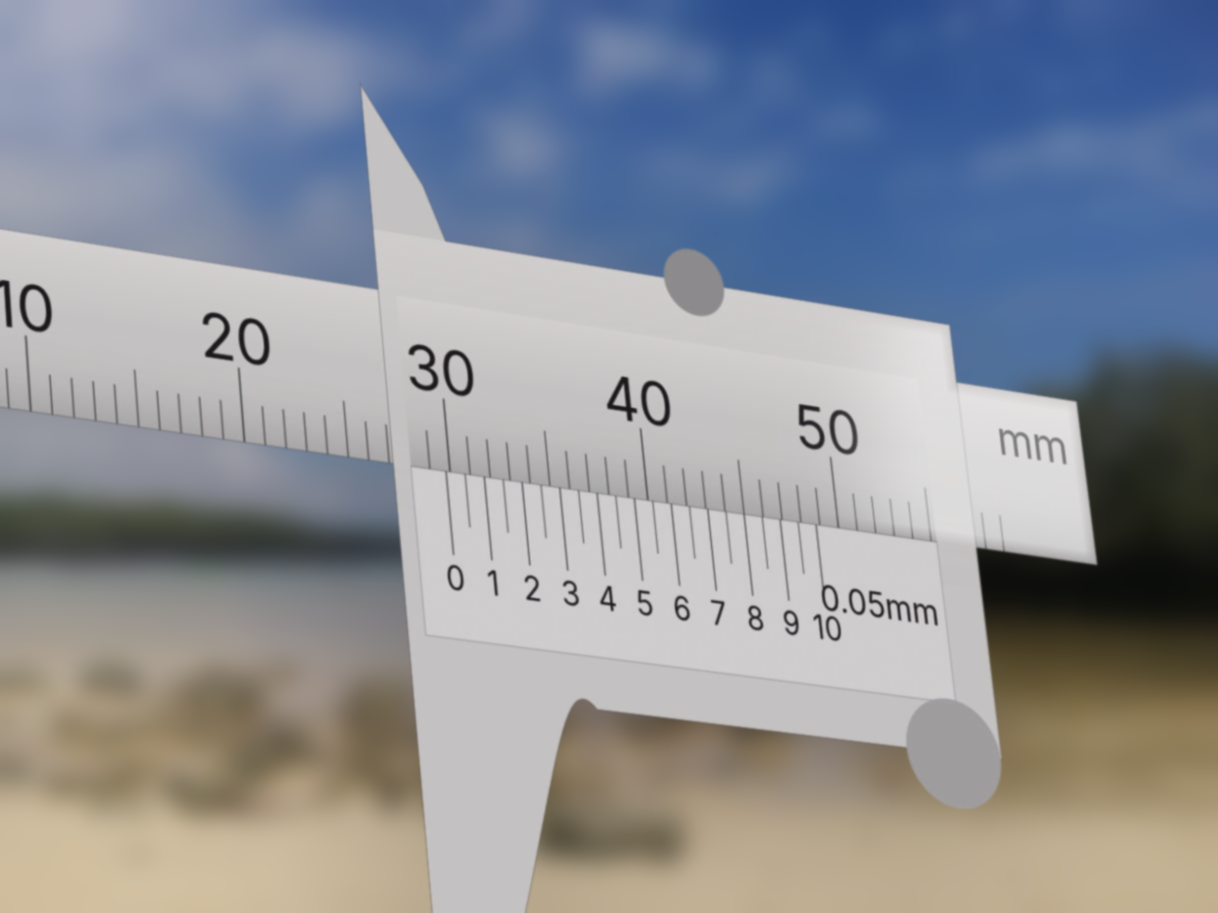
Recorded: 29.8 (mm)
